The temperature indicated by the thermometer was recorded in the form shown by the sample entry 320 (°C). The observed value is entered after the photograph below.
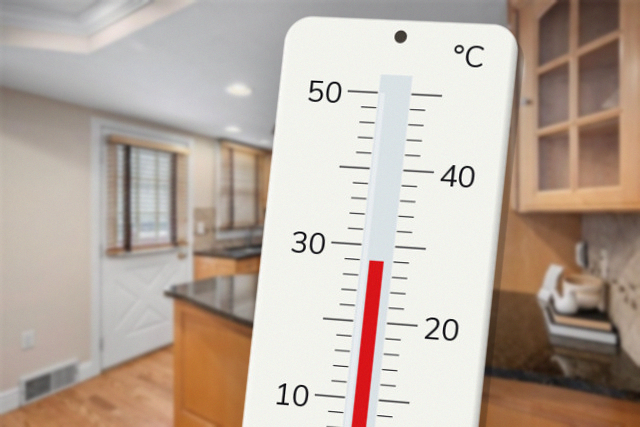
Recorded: 28 (°C)
